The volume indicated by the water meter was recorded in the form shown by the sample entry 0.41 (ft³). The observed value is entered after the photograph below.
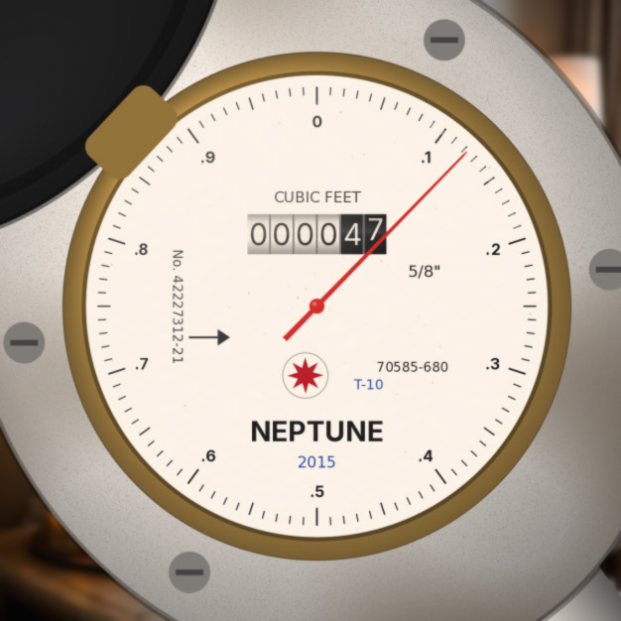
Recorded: 47.12 (ft³)
